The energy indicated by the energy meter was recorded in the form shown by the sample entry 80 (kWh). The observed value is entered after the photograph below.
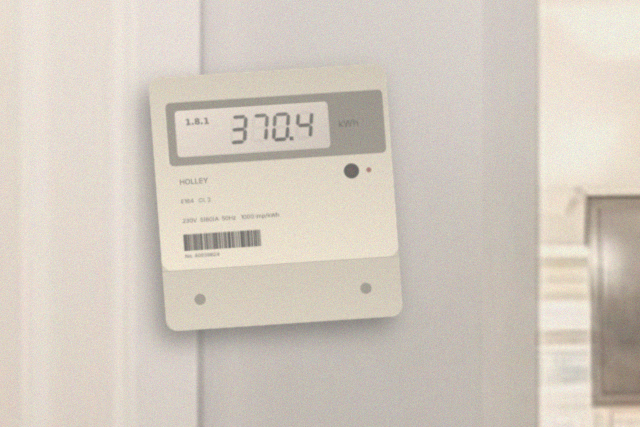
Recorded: 370.4 (kWh)
